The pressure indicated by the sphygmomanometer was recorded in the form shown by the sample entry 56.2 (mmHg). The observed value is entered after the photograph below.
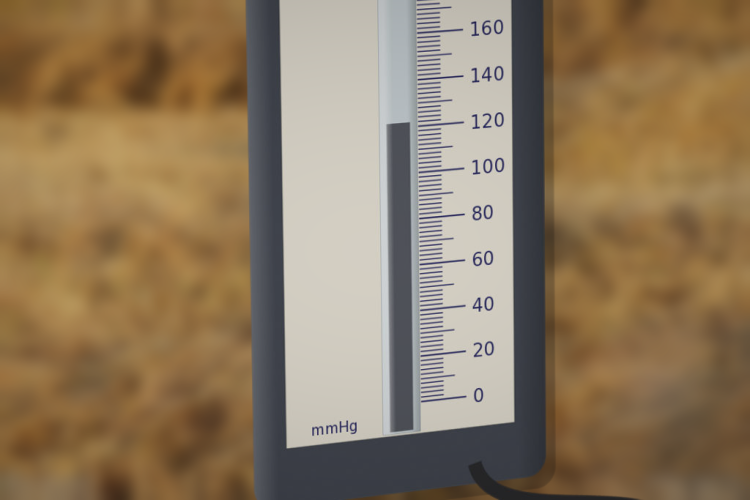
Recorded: 122 (mmHg)
